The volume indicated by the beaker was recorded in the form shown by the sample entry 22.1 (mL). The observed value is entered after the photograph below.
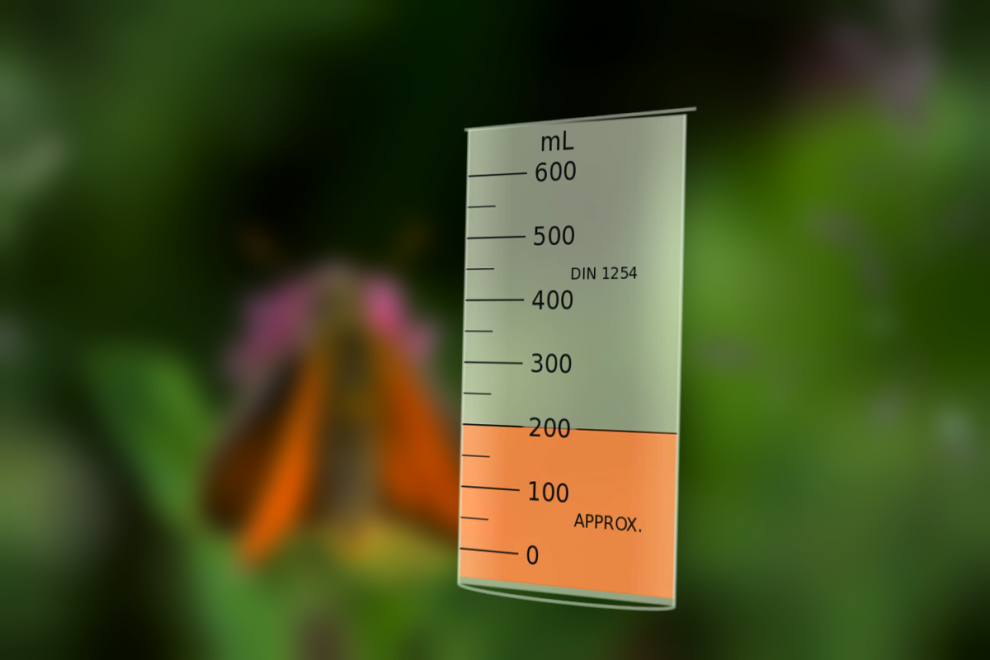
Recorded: 200 (mL)
